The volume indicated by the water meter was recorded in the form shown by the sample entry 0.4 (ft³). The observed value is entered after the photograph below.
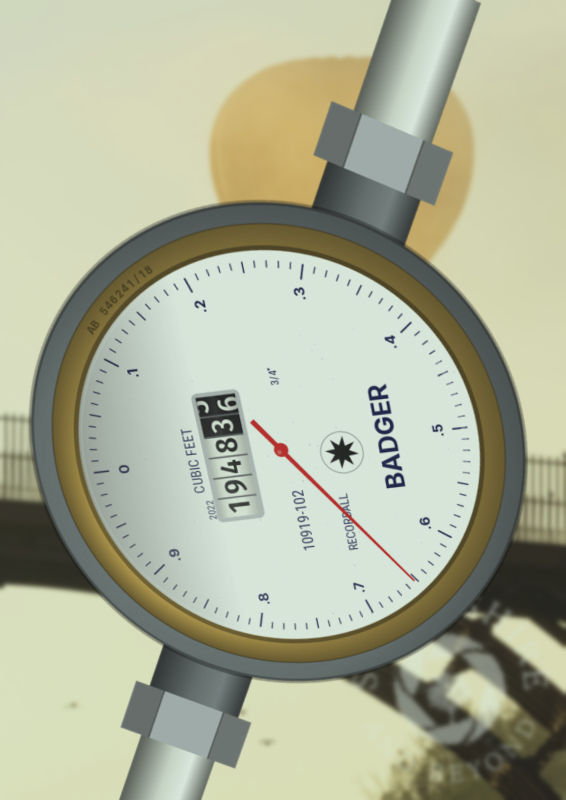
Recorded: 194835.65 (ft³)
